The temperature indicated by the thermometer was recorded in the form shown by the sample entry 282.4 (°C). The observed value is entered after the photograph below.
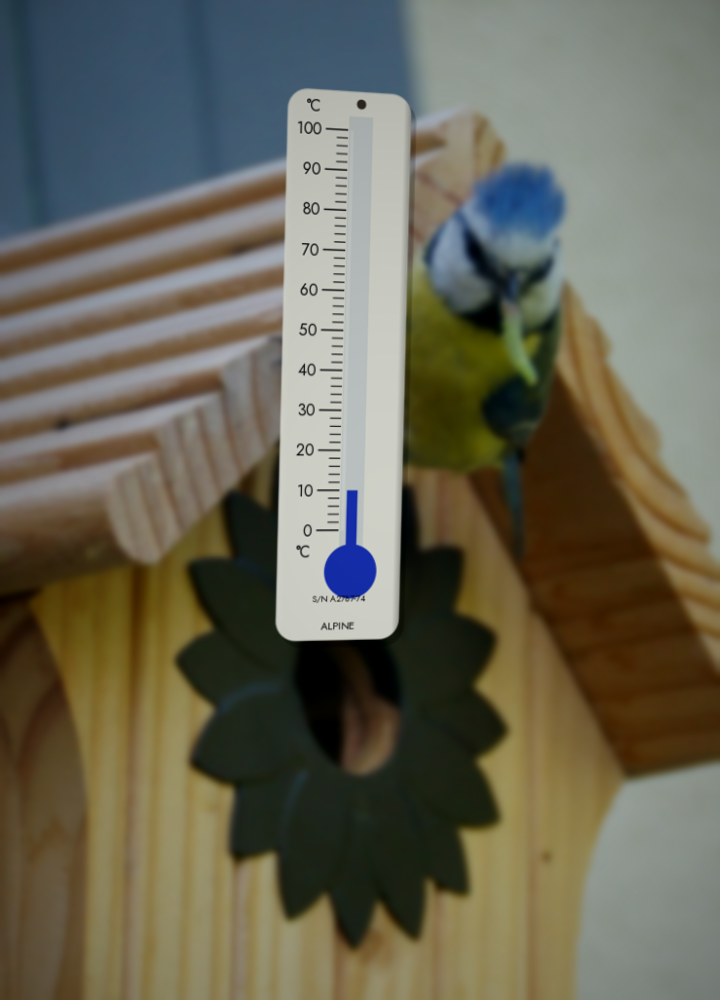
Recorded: 10 (°C)
